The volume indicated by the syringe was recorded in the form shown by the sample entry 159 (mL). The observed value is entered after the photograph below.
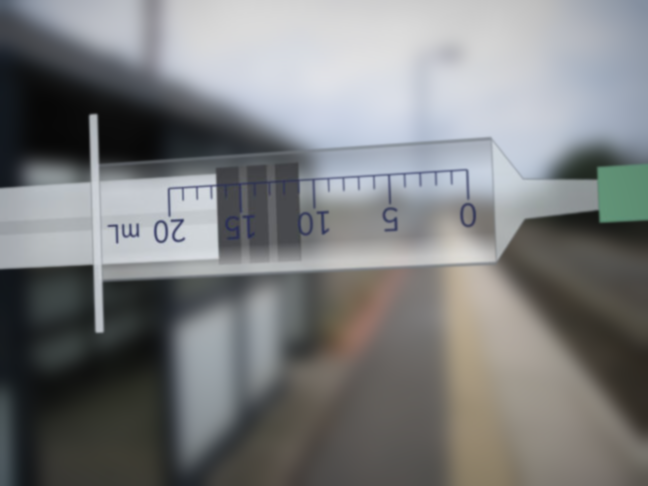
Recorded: 11 (mL)
